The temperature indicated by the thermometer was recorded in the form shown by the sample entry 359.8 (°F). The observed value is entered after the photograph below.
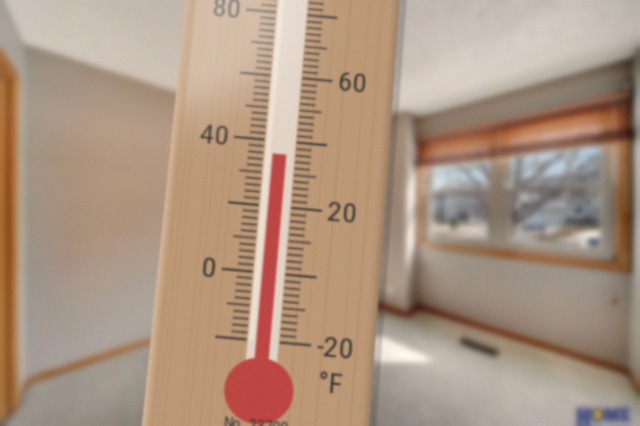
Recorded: 36 (°F)
